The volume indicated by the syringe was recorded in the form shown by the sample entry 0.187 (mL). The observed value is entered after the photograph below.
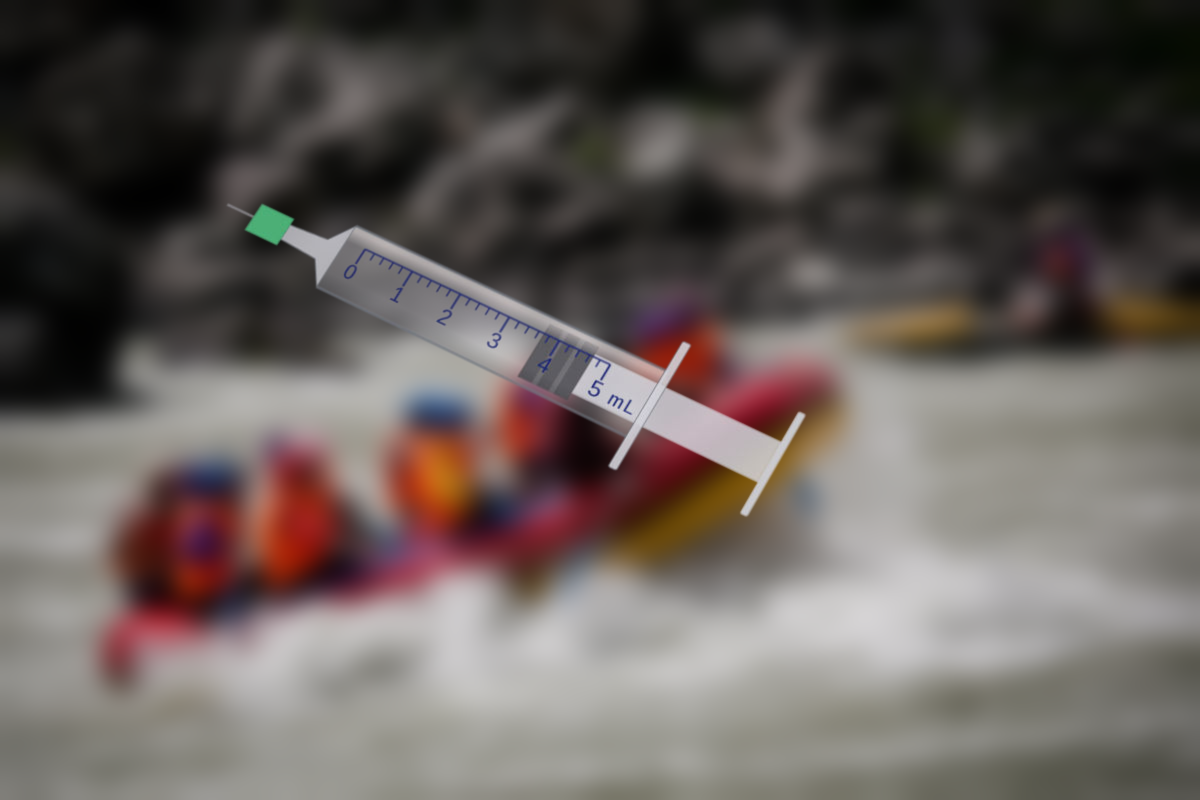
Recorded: 3.7 (mL)
